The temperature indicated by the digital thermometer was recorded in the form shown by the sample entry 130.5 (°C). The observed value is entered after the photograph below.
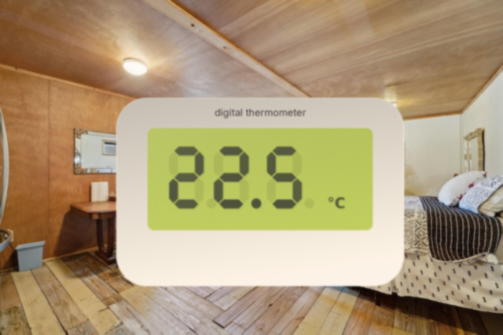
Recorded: 22.5 (°C)
